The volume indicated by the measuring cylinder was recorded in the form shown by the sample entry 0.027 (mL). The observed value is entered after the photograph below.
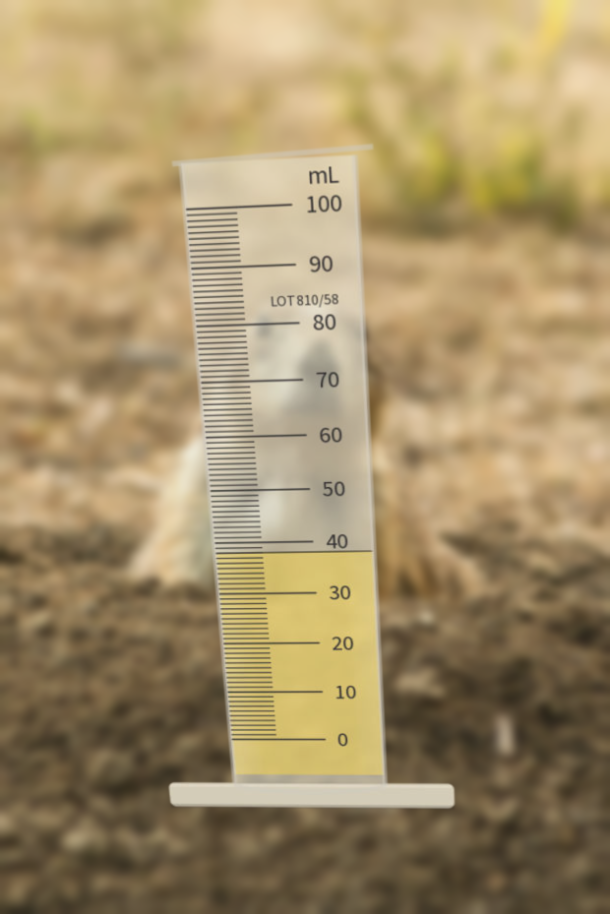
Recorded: 38 (mL)
